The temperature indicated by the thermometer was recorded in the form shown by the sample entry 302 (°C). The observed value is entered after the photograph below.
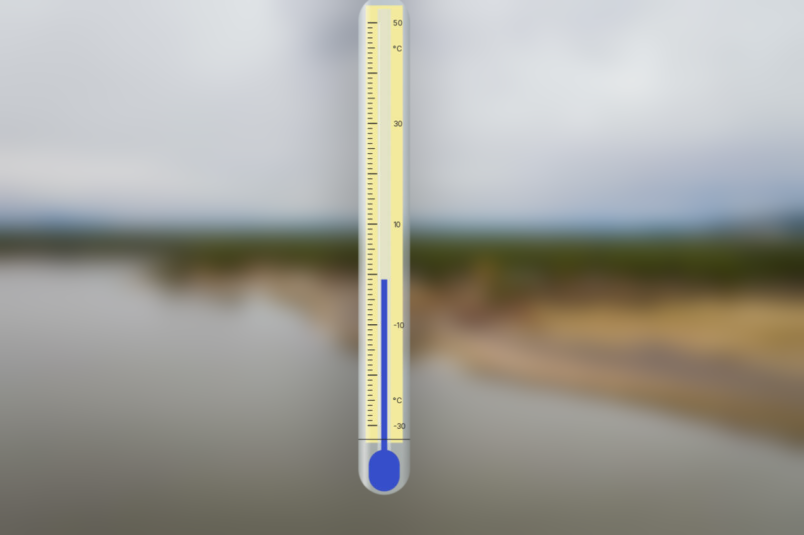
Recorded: -1 (°C)
